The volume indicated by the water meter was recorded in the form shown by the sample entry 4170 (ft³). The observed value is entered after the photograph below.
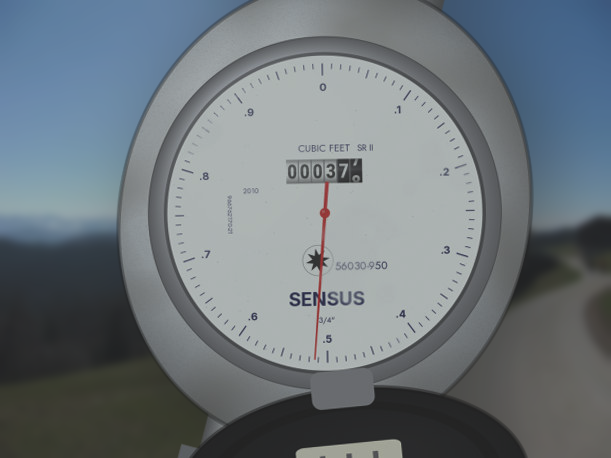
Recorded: 377.51 (ft³)
